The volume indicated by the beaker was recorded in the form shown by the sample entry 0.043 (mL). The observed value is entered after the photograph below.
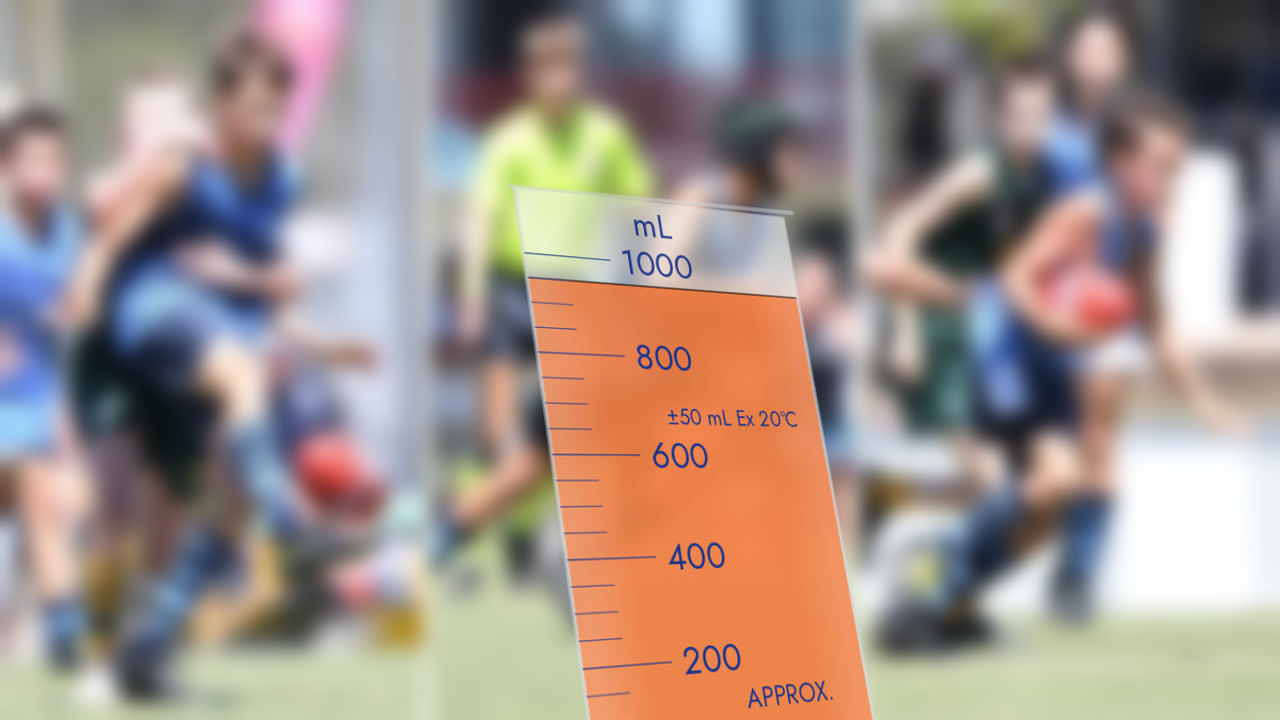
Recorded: 950 (mL)
